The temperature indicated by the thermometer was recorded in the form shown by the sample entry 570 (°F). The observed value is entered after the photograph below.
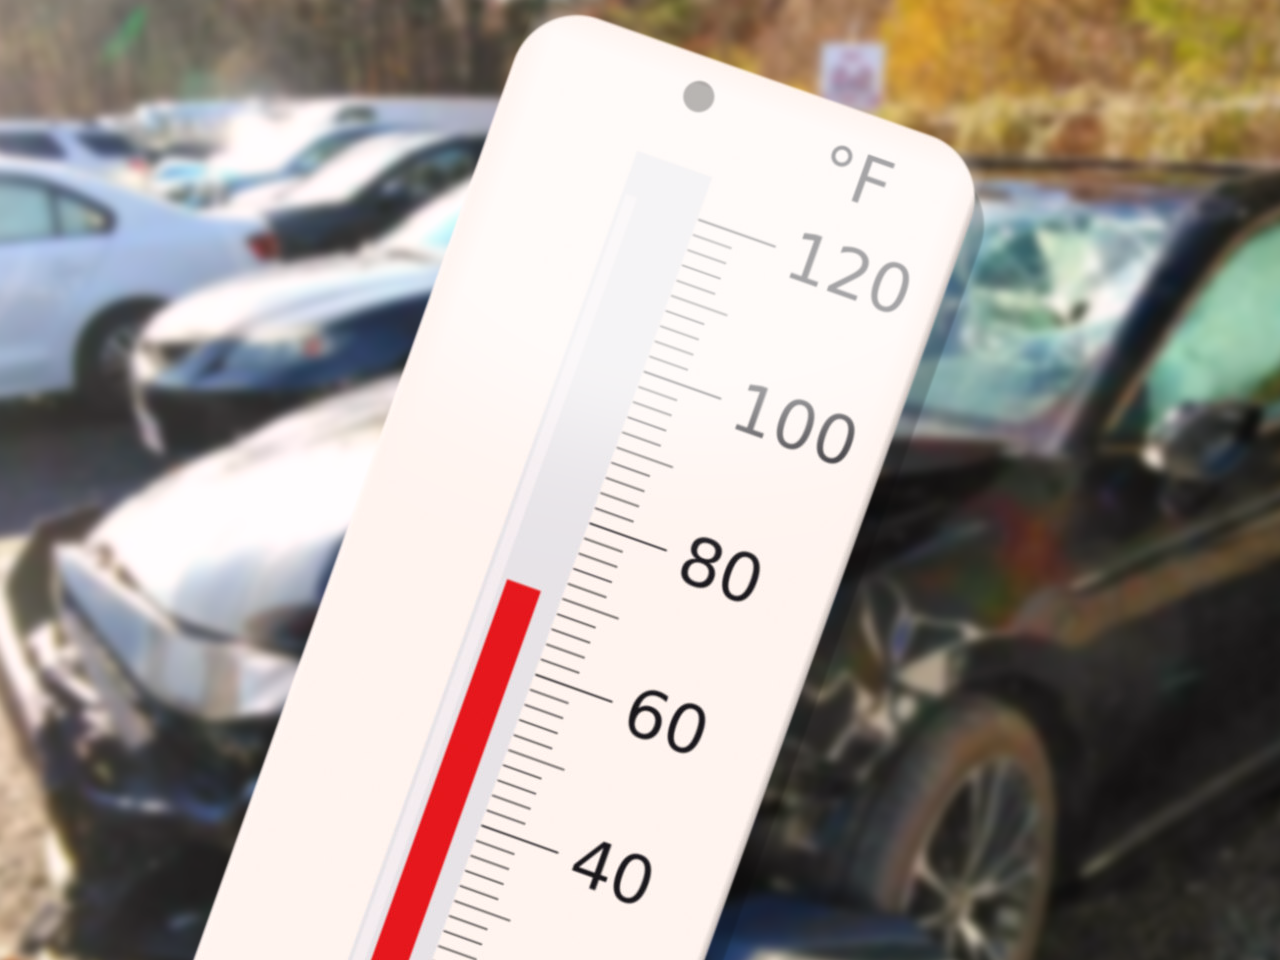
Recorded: 70 (°F)
